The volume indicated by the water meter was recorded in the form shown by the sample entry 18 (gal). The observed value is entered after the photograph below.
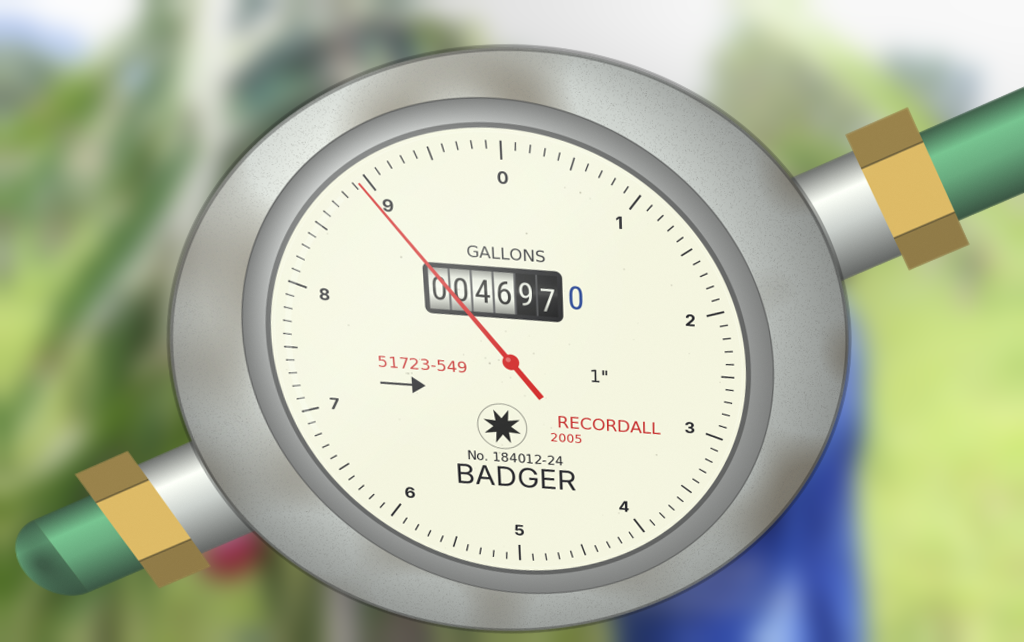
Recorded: 46968.9 (gal)
